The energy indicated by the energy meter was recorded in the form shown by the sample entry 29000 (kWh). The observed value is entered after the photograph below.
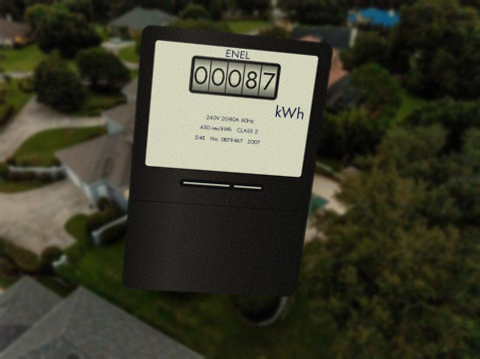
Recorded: 87 (kWh)
